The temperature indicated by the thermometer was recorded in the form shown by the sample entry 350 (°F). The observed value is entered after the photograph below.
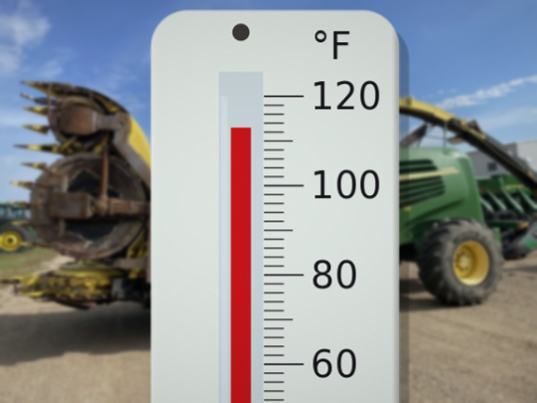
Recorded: 113 (°F)
